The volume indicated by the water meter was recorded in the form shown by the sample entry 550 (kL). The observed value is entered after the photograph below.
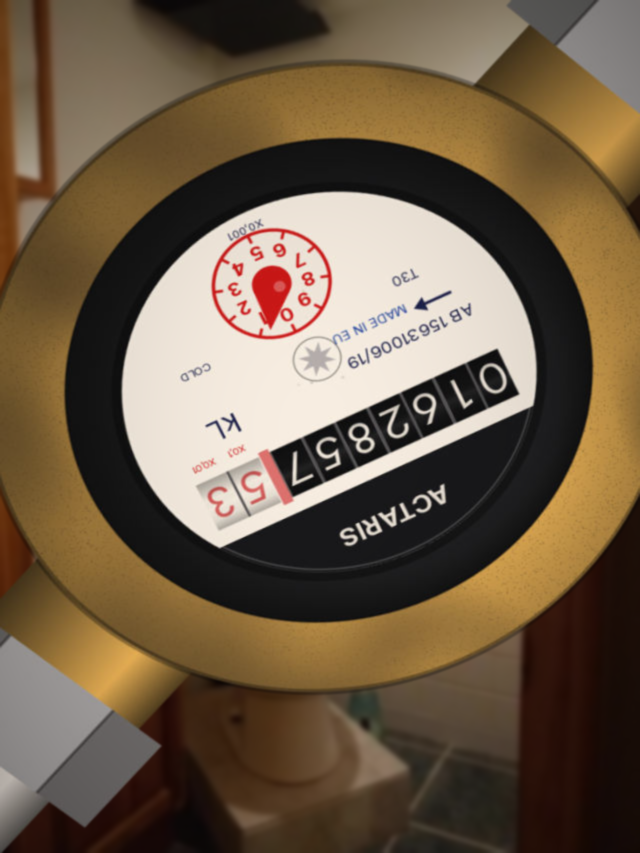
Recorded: 162857.530 (kL)
